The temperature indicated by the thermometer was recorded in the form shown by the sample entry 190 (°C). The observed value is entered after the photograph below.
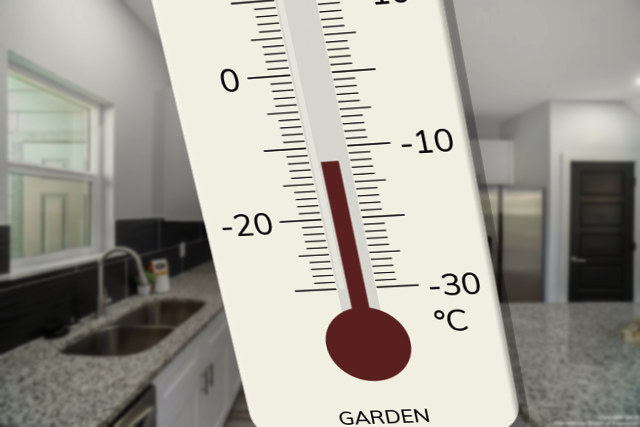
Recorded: -12 (°C)
